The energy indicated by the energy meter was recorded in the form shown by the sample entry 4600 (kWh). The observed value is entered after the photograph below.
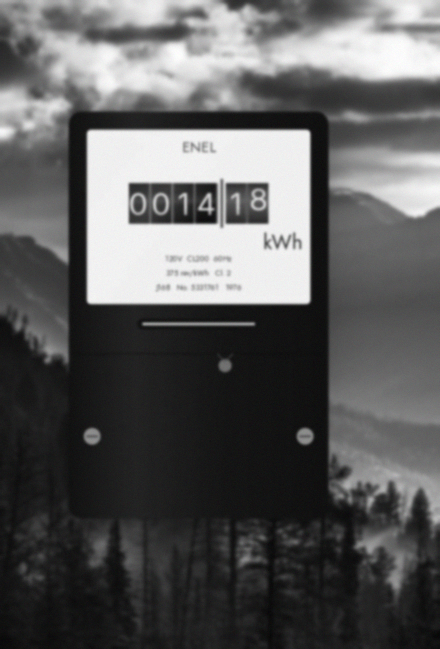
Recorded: 14.18 (kWh)
